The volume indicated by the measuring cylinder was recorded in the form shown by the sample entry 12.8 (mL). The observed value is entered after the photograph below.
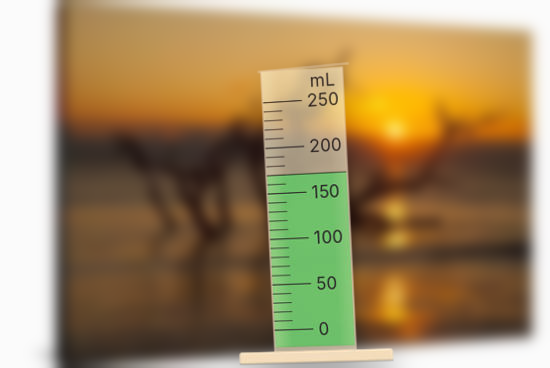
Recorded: 170 (mL)
